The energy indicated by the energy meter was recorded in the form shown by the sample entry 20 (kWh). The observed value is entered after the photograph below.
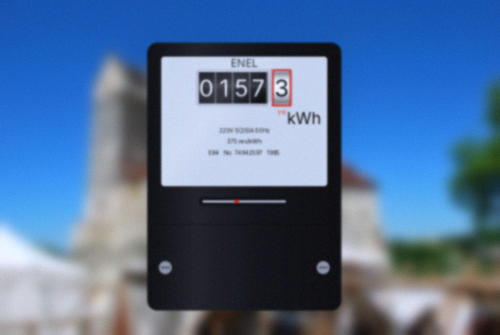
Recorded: 157.3 (kWh)
